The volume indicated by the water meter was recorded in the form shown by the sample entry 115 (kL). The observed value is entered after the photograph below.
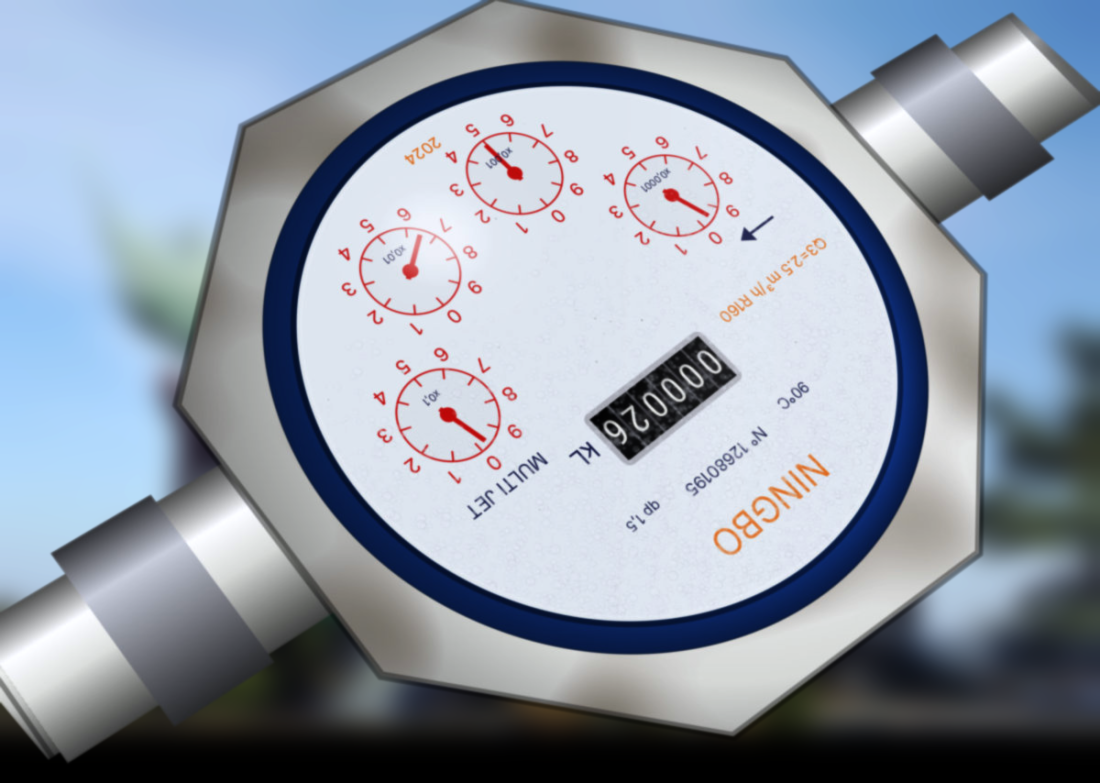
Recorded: 25.9649 (kL)
